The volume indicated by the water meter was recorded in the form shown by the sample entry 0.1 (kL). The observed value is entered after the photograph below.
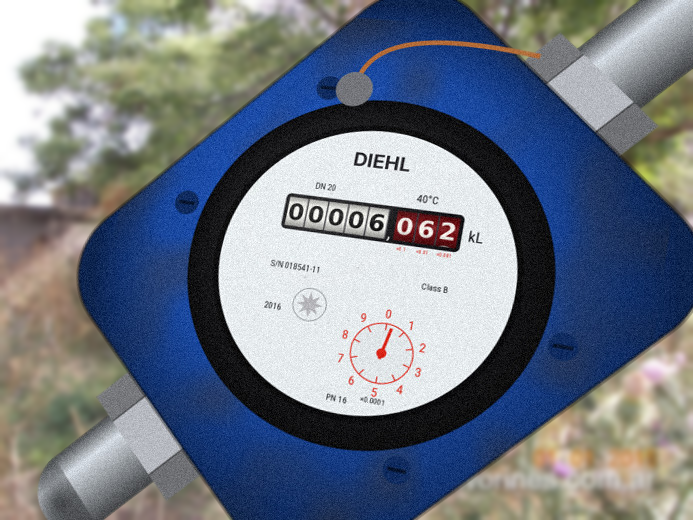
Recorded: 6.0620 (kL)
